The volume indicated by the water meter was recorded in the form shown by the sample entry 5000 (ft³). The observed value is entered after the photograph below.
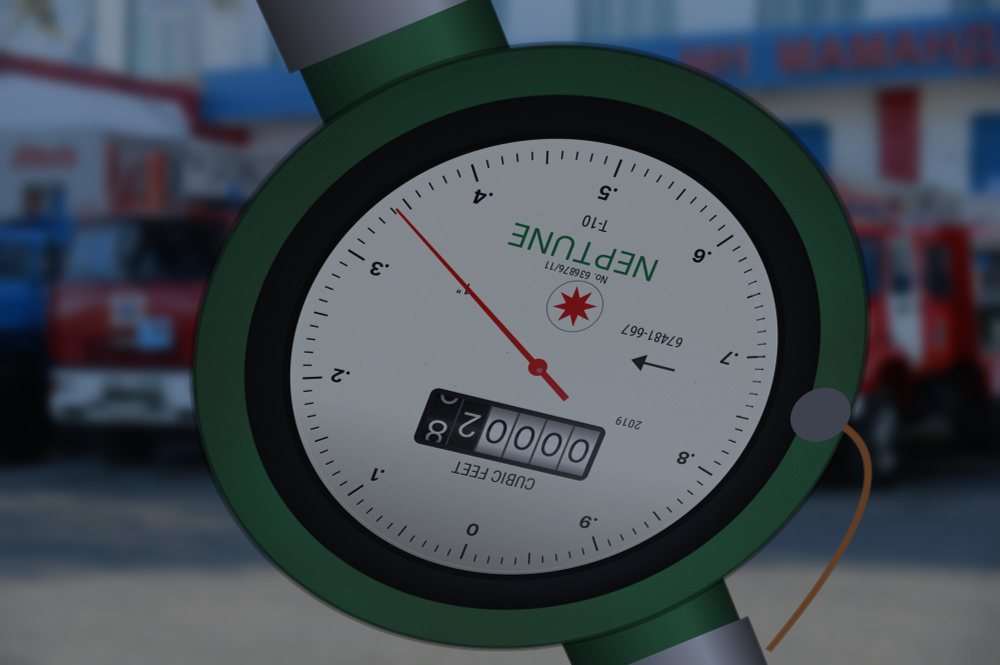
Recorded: 28.34 (ft³)
